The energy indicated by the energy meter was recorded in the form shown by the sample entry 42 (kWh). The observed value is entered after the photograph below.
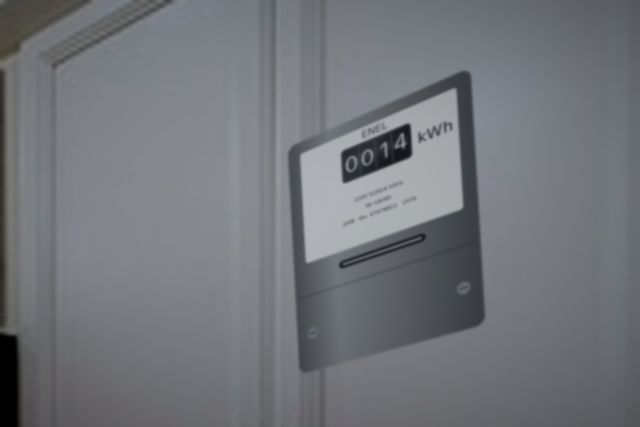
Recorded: 14 (kWh)
